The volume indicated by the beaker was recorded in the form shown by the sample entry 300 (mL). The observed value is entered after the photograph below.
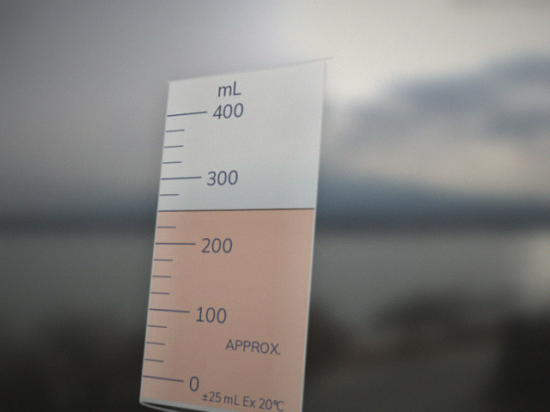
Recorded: 250 (mL)
